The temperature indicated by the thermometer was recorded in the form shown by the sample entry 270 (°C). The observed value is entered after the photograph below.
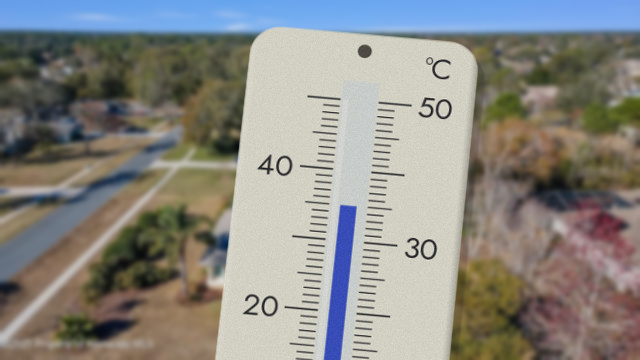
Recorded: 35 (°C)
